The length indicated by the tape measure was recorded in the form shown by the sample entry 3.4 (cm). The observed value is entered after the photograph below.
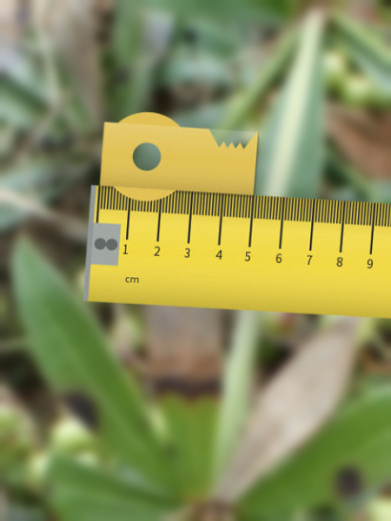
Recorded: 5 (cm)
